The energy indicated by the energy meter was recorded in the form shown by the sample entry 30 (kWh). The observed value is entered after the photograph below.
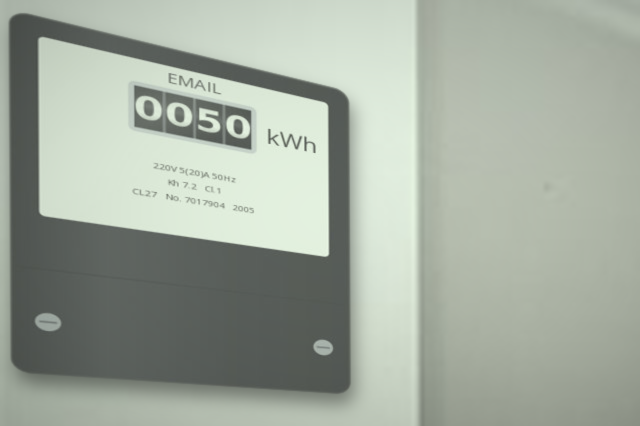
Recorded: 50 (kWh)
